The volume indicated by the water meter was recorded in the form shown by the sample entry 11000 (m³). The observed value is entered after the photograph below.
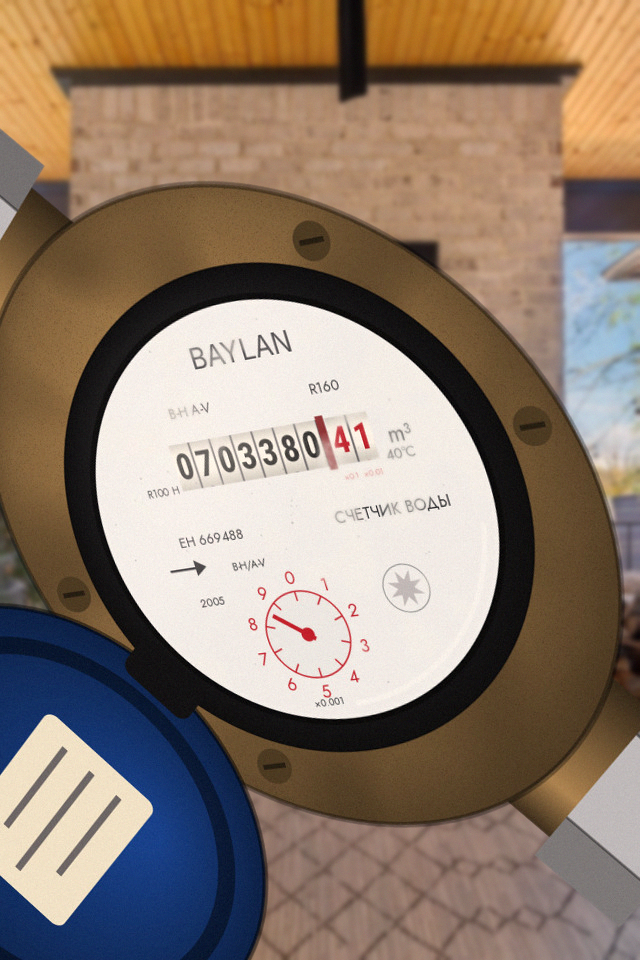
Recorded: 703380.418 (m³)
